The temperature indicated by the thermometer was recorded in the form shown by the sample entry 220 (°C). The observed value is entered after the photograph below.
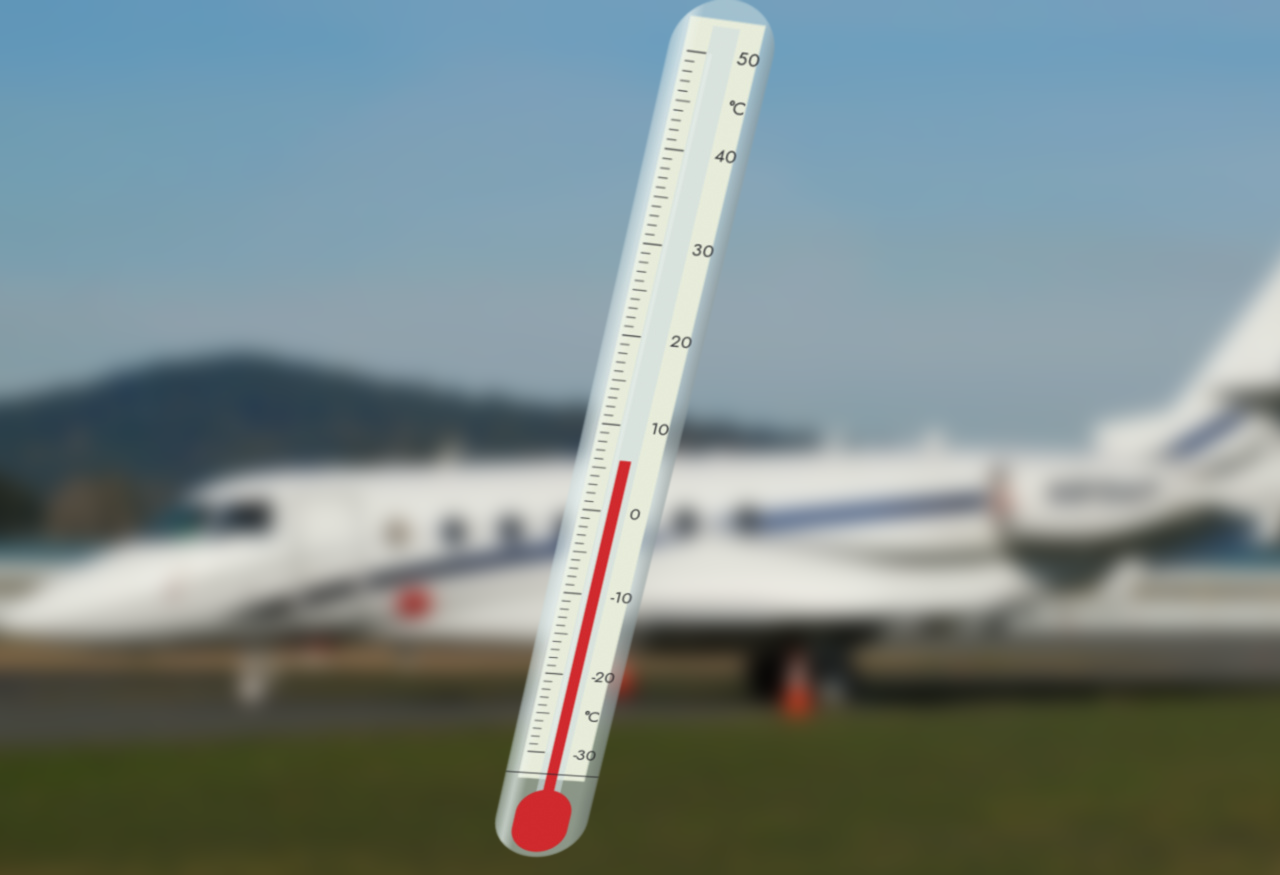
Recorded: 6 (°C)
